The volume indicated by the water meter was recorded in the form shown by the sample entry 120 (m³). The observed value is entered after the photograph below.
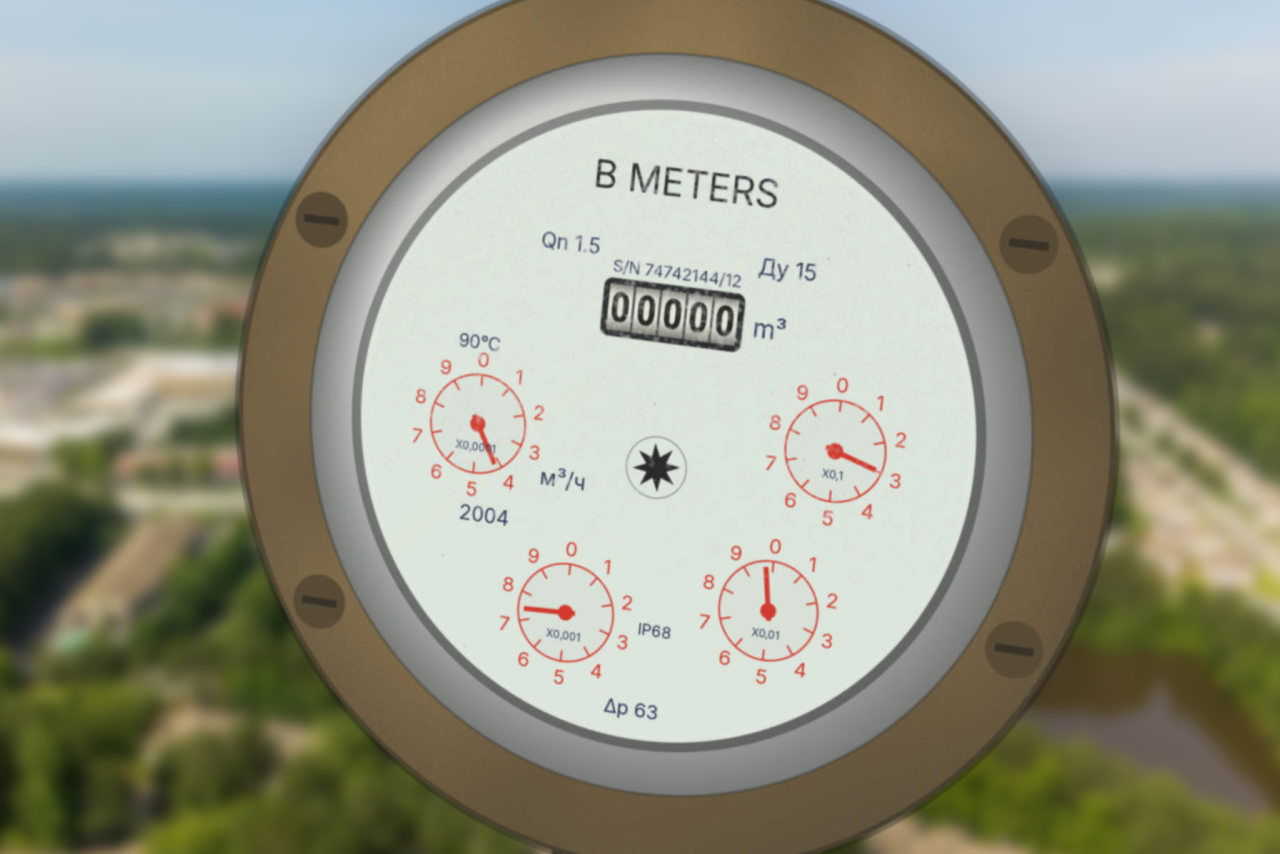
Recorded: 0.2974 (m³)
